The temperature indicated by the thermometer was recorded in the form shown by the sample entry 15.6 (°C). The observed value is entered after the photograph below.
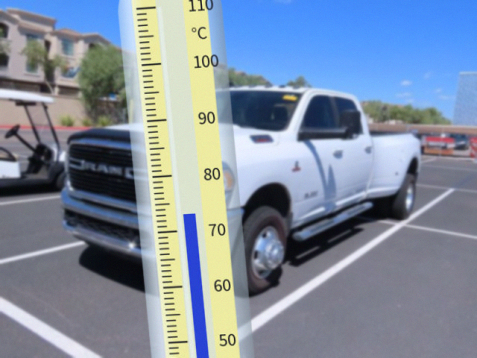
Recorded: 73 (°C)
